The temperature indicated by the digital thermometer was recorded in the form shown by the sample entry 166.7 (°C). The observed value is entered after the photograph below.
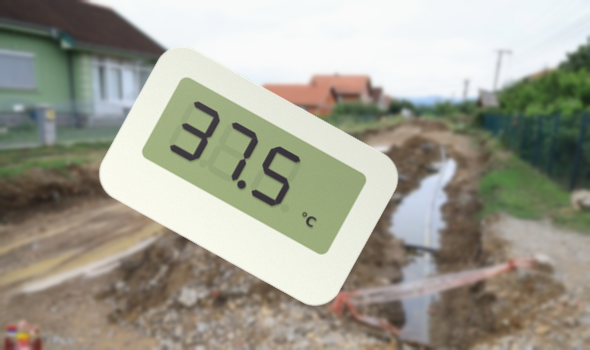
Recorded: 37.5 (°C)
